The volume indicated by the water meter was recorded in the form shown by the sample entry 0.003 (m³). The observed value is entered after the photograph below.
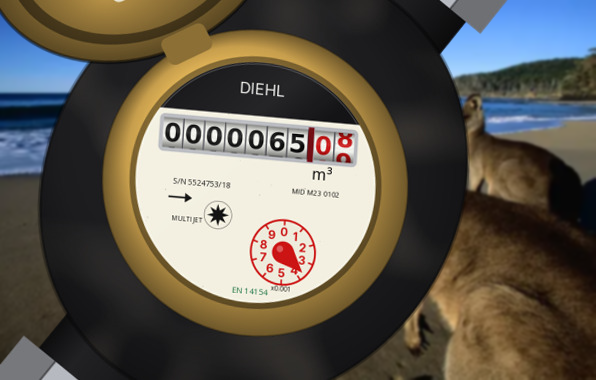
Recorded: 65.083 (m³)
